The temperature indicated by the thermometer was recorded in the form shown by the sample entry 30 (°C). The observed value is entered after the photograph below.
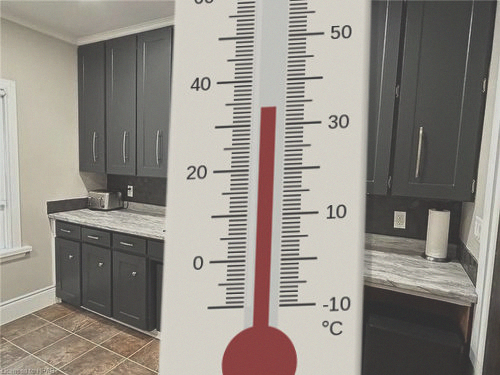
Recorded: 34 (°C)
